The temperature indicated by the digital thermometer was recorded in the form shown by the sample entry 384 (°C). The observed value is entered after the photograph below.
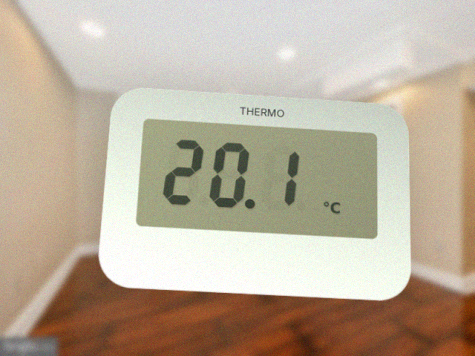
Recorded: 20.1 (°C)
